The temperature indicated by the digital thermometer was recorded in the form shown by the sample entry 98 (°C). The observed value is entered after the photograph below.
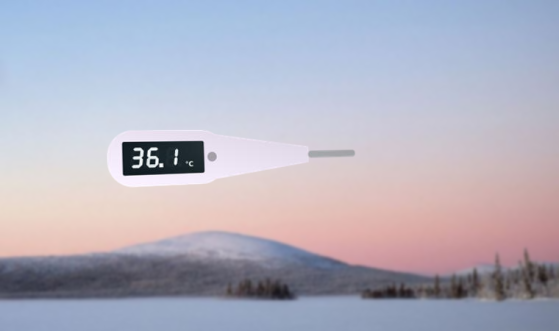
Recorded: 36.1 (°C)
